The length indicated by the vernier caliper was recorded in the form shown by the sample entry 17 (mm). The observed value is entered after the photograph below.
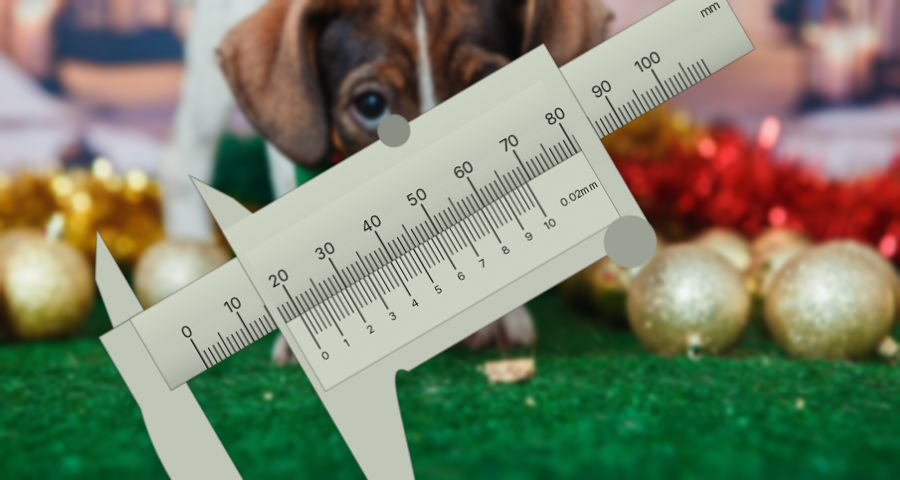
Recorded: 20.0 (mm)
